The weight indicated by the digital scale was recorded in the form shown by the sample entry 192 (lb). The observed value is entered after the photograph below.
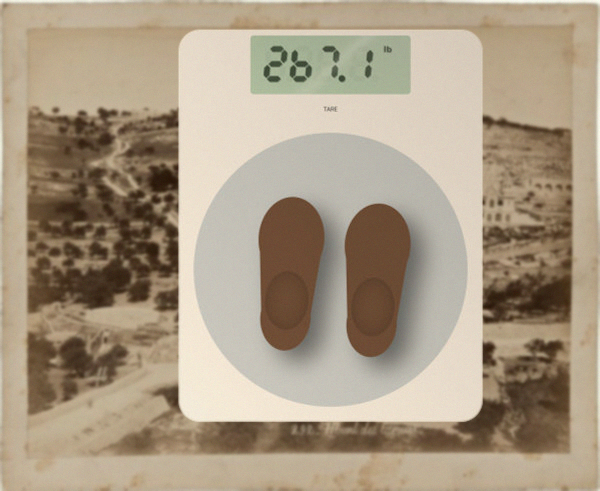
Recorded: 267.1 (lb)
